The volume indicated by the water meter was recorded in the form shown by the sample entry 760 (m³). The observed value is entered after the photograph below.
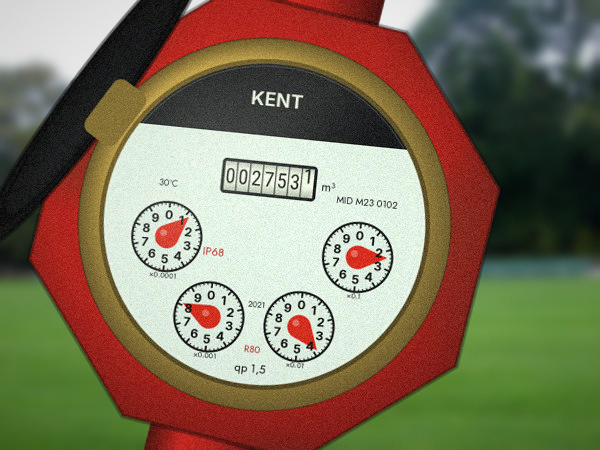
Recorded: 27531.2381 (m³)
